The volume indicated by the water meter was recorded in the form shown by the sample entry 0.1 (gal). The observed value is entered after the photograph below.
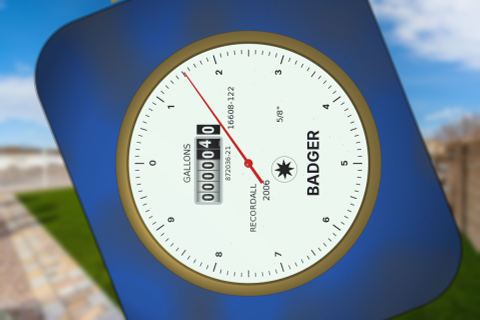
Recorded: 41.5 (gal)
